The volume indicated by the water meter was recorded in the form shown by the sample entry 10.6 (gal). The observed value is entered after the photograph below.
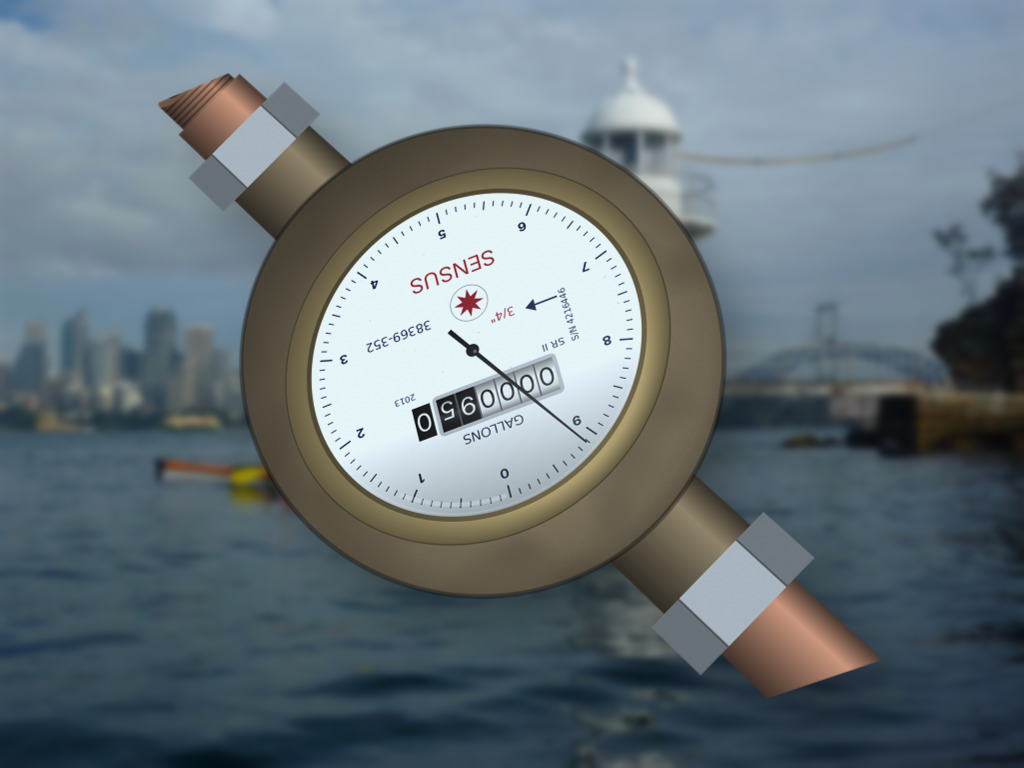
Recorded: 949.1 (gal)
